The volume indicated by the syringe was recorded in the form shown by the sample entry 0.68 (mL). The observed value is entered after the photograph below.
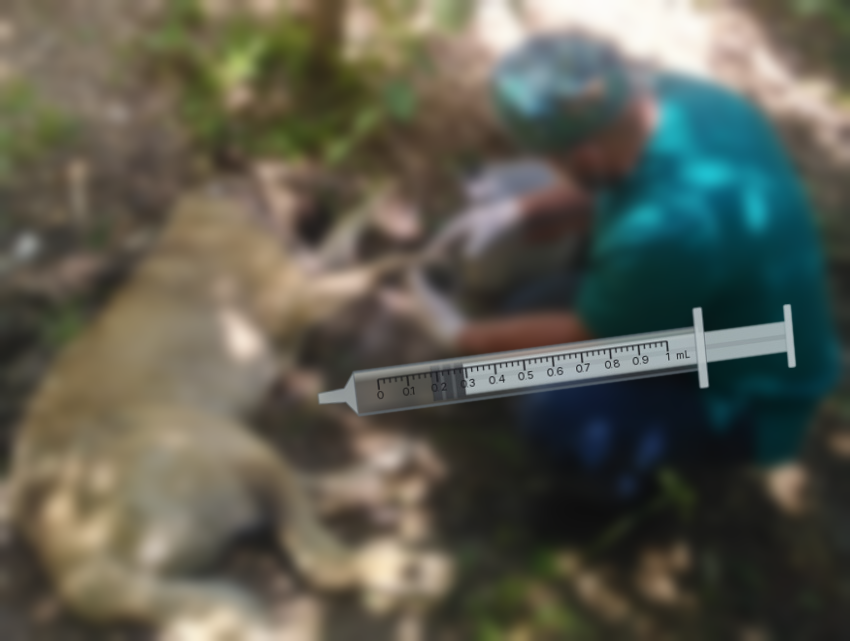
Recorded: 0.18 (mL)
